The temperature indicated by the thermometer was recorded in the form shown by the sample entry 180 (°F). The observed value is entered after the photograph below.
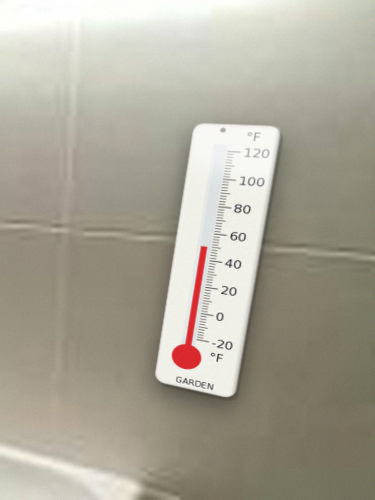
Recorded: 50 (°F)
